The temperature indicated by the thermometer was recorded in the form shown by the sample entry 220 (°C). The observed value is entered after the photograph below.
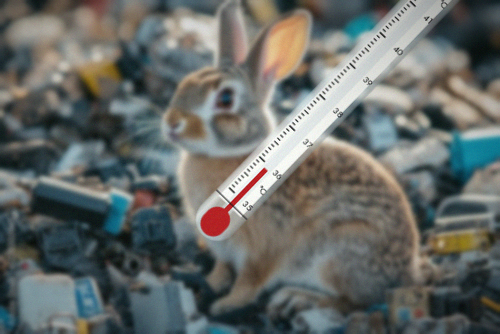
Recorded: 35.9 (°C)
